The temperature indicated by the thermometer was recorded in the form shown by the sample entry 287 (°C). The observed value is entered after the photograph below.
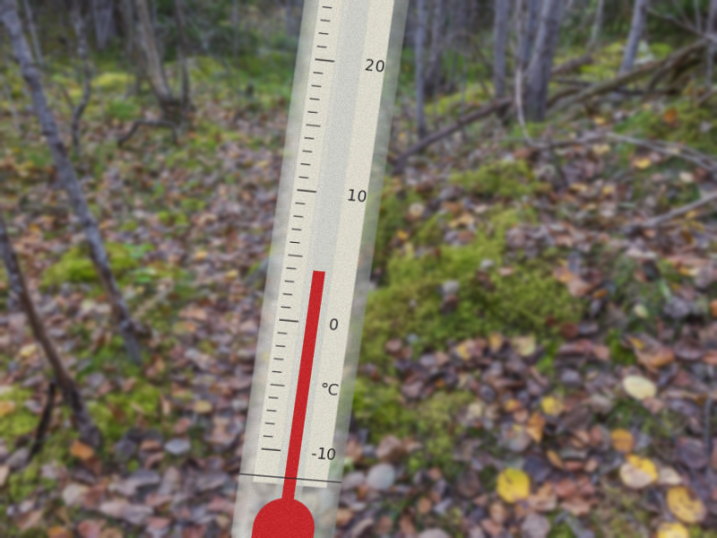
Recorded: 4 (°C)
